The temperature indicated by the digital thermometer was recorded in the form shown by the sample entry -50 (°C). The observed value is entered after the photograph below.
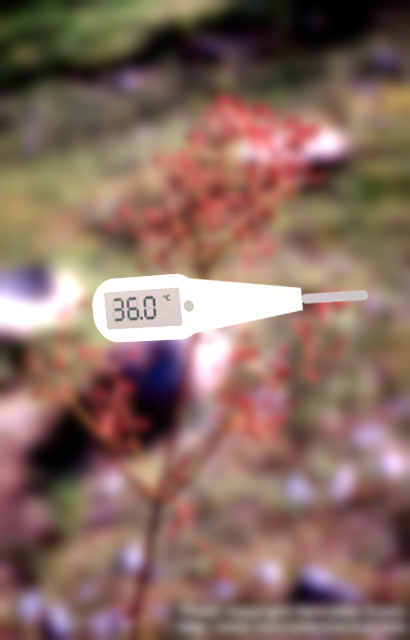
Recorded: 36.0 (°C)
